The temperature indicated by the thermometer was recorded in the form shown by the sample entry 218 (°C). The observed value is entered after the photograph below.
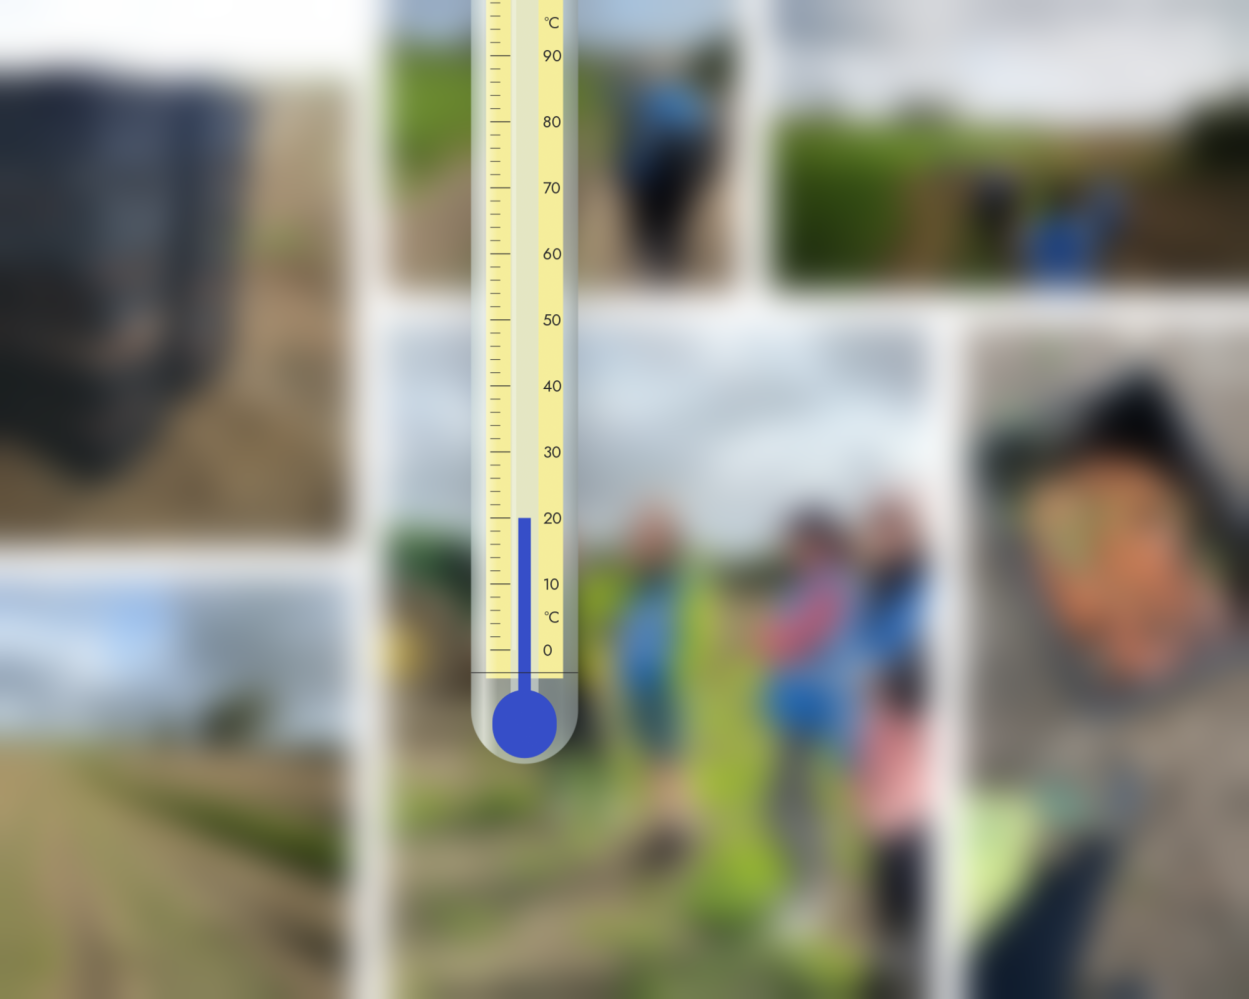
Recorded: 20 (°C)
